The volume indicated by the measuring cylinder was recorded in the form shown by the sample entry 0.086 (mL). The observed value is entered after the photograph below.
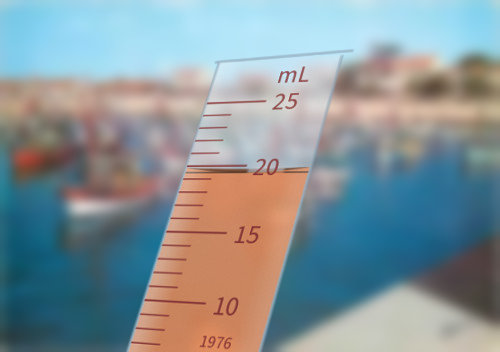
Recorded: 19.5 (mL)
